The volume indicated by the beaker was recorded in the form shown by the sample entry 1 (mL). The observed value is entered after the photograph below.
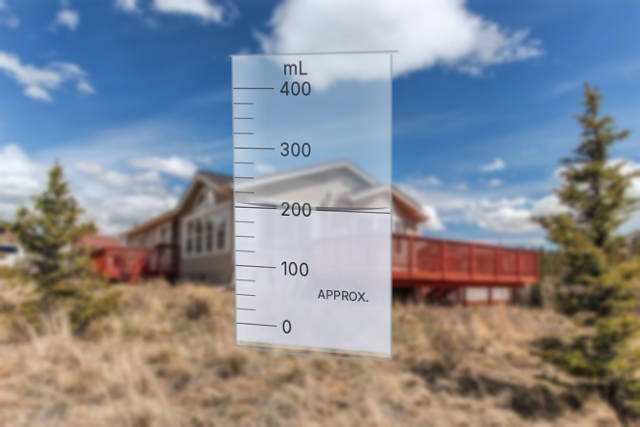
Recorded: 200 (mL)
